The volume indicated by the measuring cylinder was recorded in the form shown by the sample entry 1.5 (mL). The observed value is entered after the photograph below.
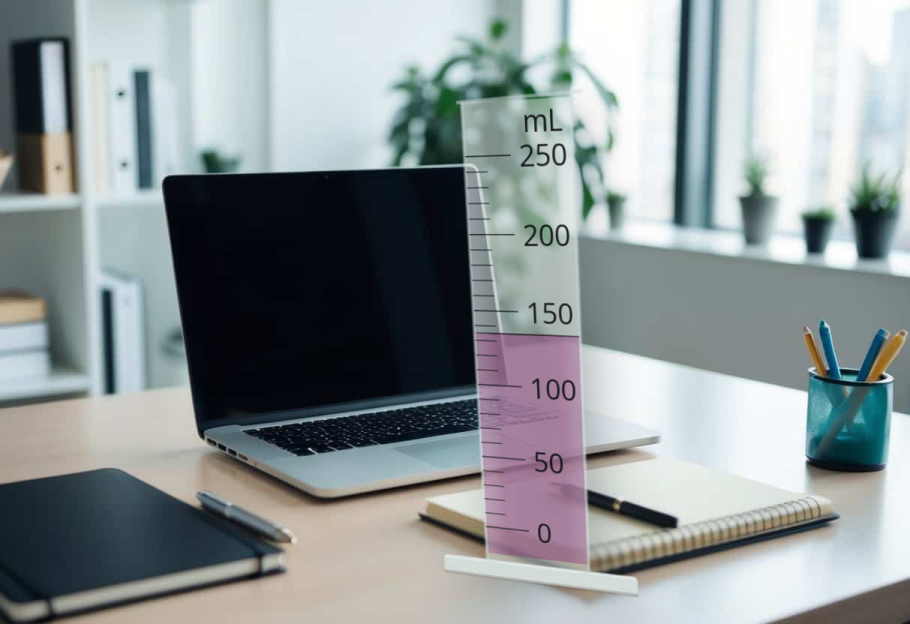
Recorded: 135 (mL)
